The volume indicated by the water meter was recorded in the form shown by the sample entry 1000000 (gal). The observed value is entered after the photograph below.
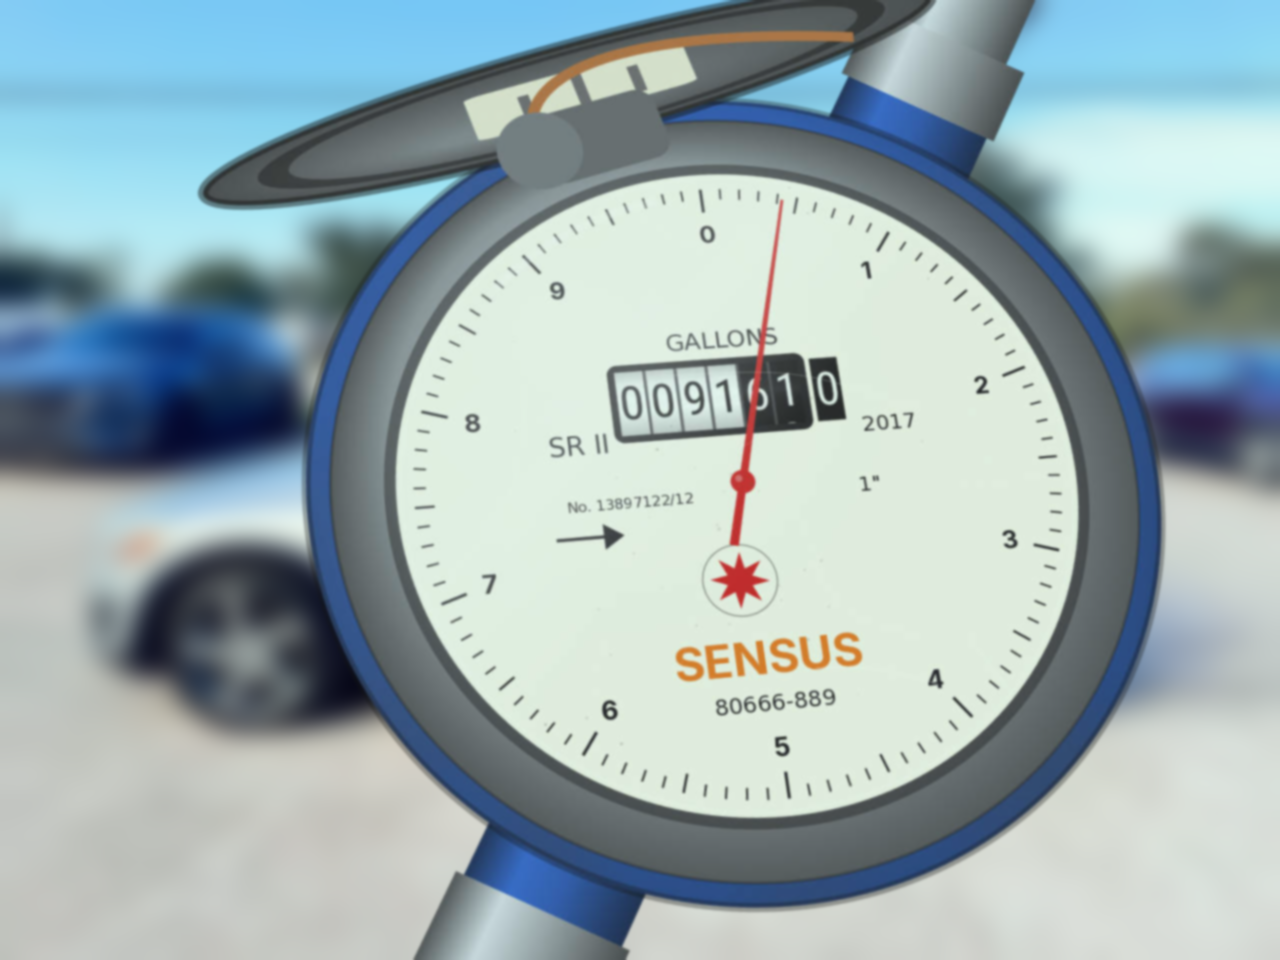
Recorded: 91610.4 (gal)
